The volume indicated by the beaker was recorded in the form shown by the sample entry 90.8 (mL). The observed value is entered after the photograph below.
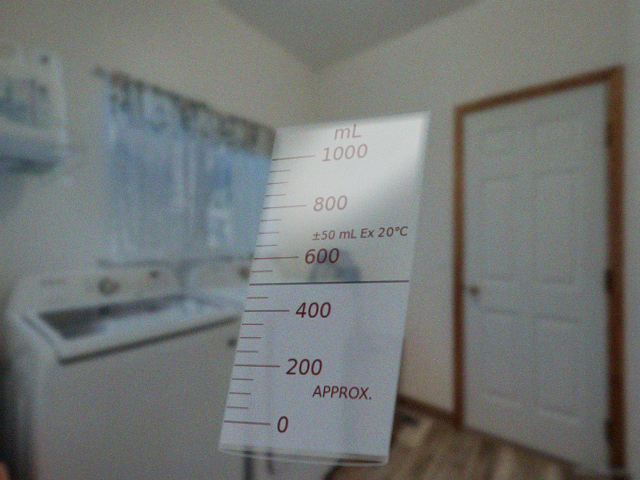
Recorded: 500 (mL)
